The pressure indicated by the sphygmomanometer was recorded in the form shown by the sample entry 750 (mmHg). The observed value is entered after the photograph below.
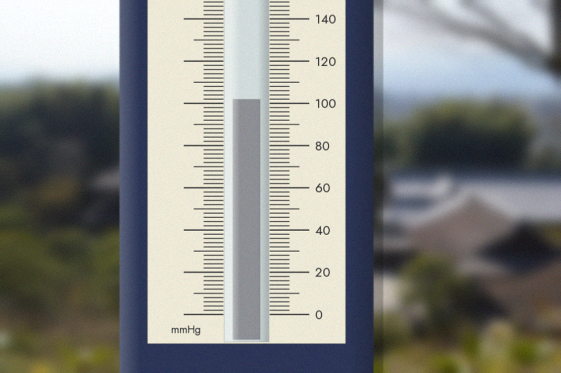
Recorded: 102 (mmHg)
